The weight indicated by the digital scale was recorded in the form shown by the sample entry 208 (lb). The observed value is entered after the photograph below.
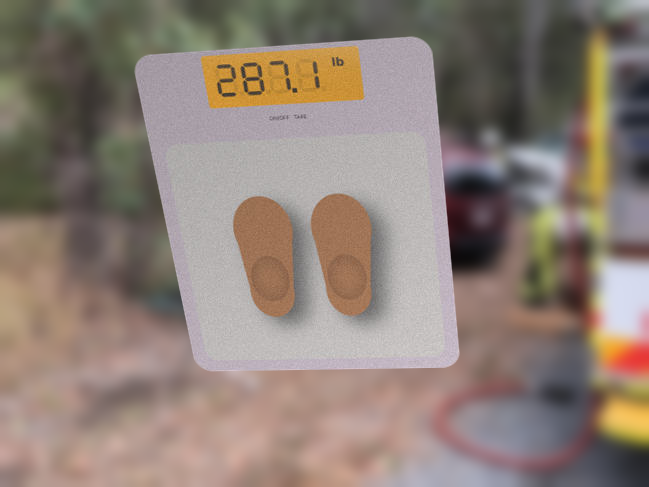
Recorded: 287.1 (lb)
